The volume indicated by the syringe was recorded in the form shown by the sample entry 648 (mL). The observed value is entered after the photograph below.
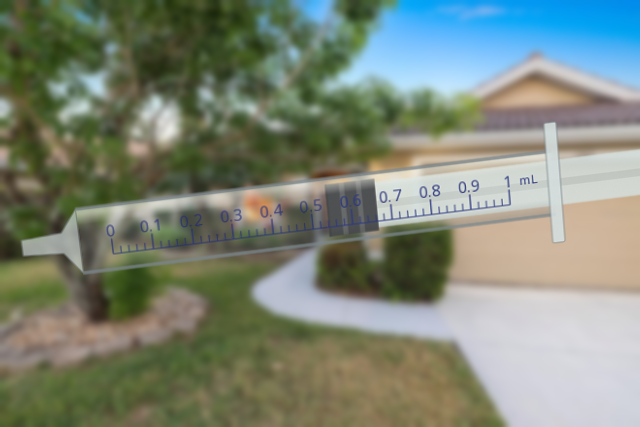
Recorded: 0.54 (mL)
